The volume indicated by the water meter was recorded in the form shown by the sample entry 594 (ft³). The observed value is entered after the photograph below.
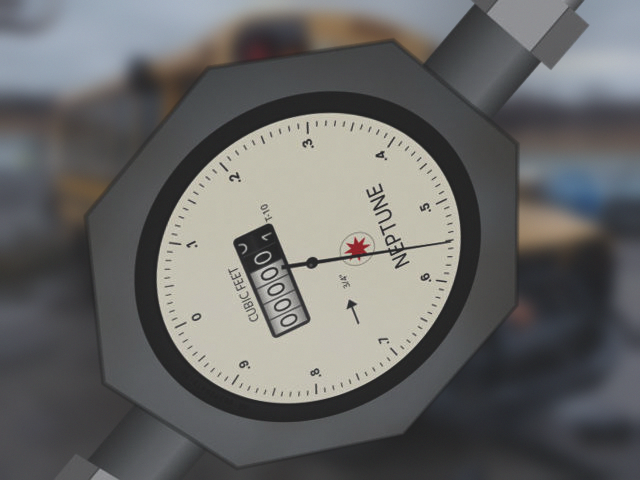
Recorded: 0.55 (ft³)
